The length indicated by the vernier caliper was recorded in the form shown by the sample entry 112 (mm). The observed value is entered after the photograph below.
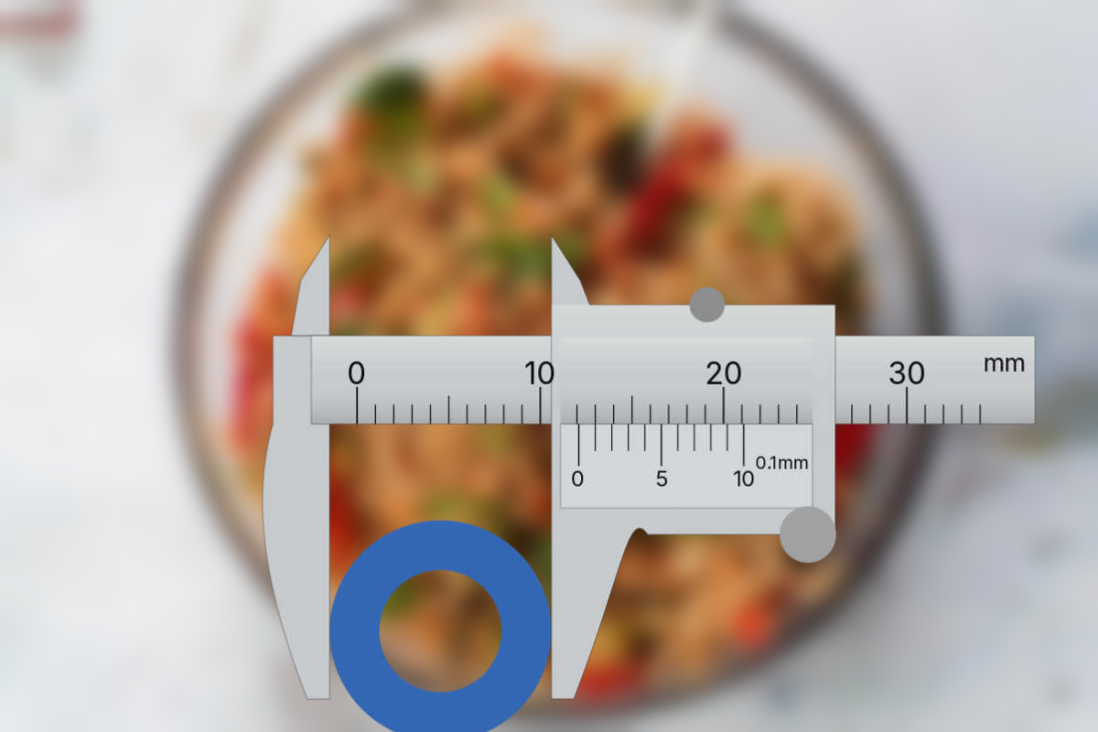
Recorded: 12.1 (mm)
